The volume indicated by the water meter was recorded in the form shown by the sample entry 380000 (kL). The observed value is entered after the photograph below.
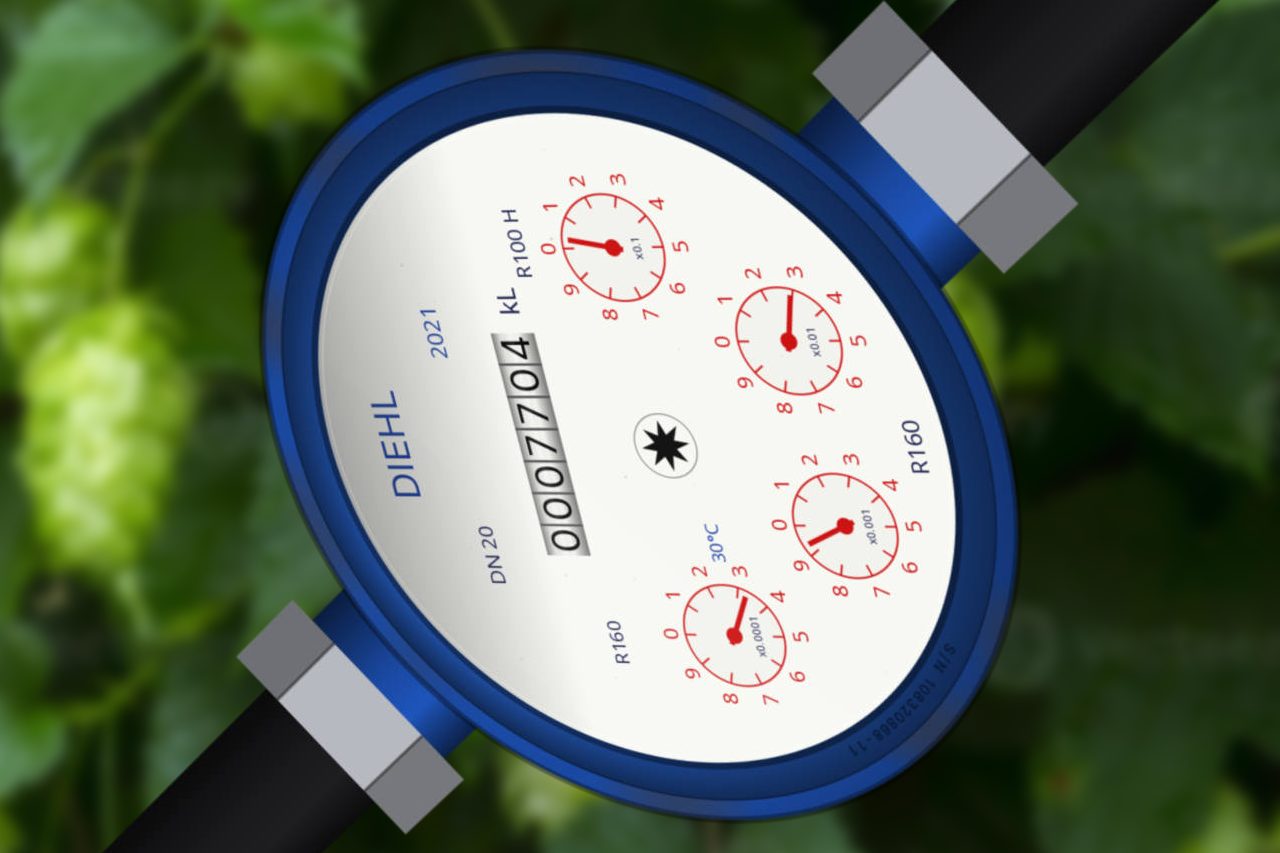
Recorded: 7704.0293 (kL)
